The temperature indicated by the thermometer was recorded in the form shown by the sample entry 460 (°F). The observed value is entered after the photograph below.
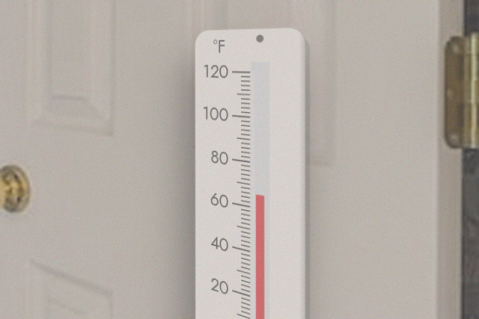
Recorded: 66 (°F)
